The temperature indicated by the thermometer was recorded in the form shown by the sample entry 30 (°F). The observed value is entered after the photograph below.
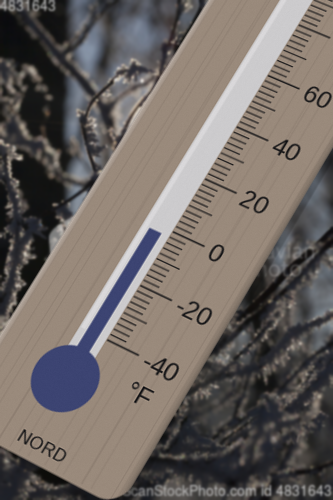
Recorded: -2 (°F)
